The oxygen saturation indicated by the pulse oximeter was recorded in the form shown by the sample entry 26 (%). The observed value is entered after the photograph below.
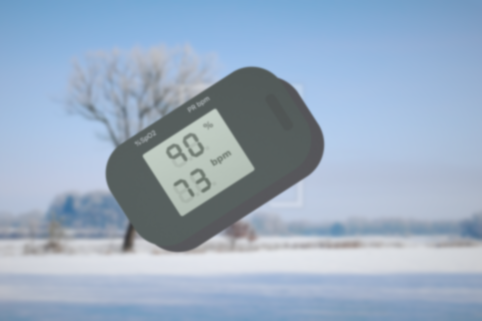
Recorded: 90 (%)
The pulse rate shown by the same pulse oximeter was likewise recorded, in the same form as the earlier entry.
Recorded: 73 (bpm)
